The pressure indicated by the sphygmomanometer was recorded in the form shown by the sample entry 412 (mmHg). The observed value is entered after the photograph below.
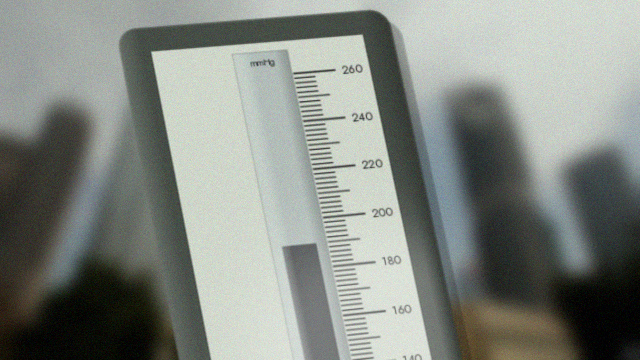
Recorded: 190 (mmHg)
